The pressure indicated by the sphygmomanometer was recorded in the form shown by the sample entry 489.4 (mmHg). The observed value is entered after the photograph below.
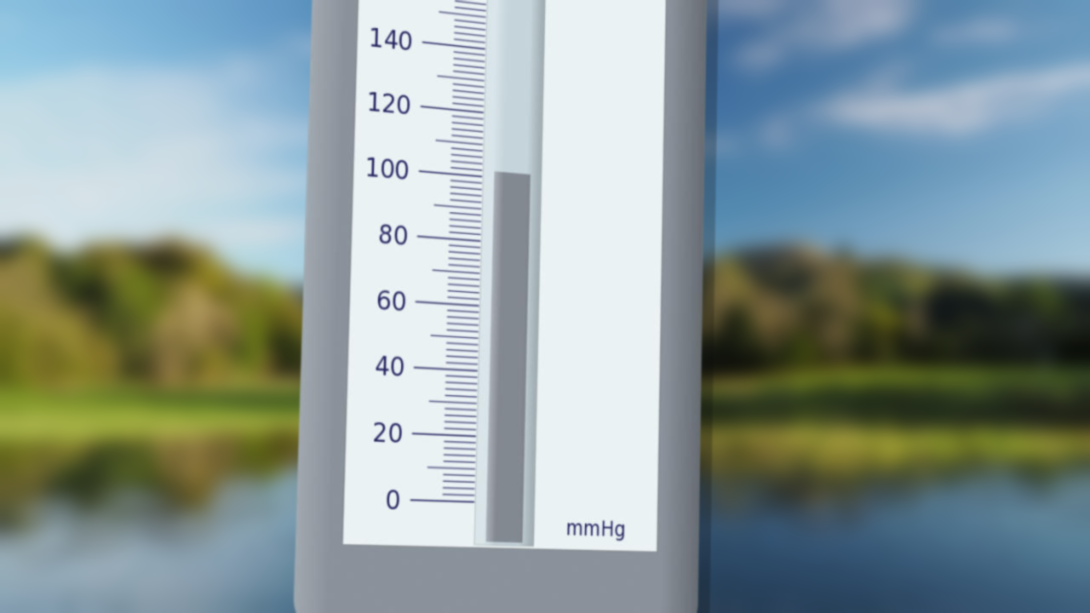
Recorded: 102 (mmHg)
